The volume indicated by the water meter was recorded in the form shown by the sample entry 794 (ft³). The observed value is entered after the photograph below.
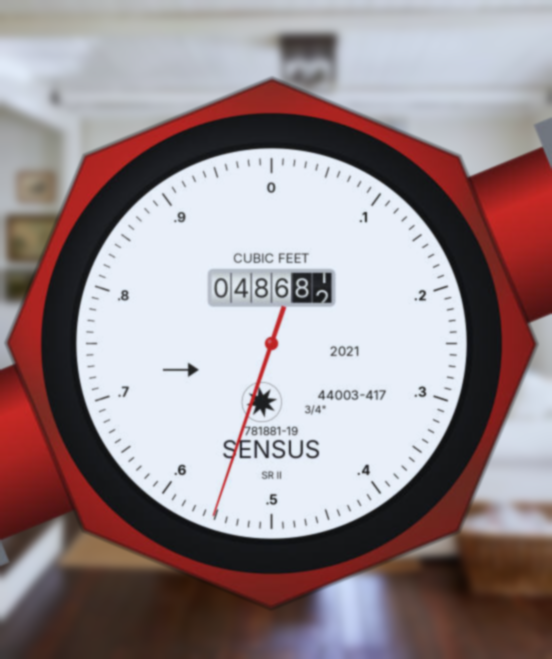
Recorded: 48681.55 (ft³)
